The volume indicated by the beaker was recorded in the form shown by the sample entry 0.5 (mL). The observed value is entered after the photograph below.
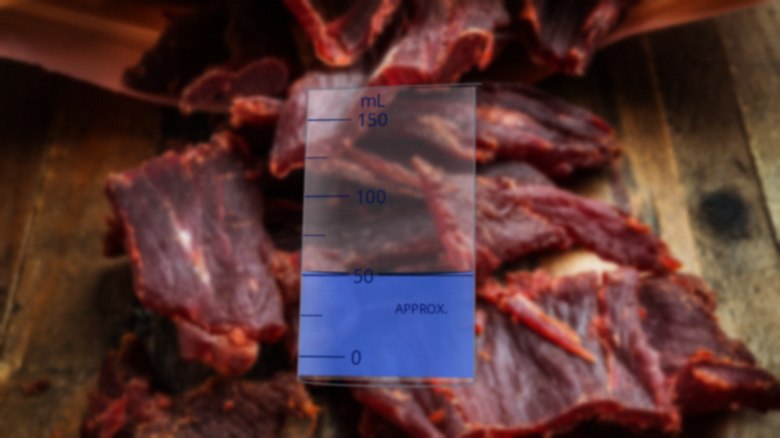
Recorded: 50 (mL)
